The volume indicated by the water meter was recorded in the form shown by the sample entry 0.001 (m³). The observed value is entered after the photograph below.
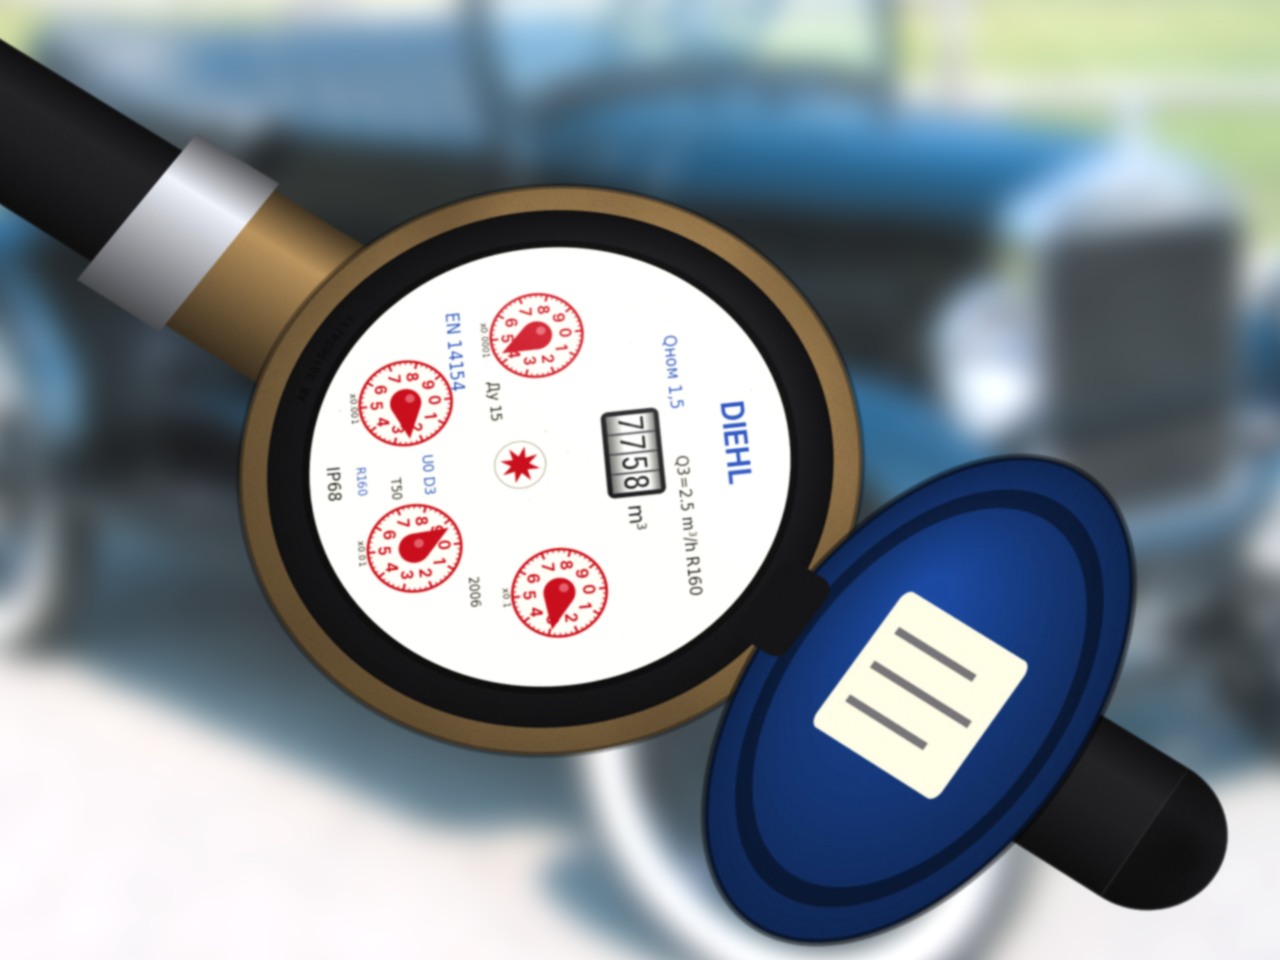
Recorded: 7758.2924 (m³)
